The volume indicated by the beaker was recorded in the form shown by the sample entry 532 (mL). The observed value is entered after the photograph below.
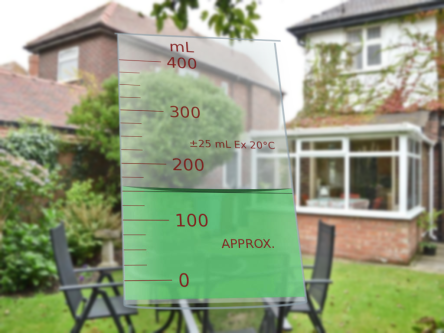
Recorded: 150 (mL)
